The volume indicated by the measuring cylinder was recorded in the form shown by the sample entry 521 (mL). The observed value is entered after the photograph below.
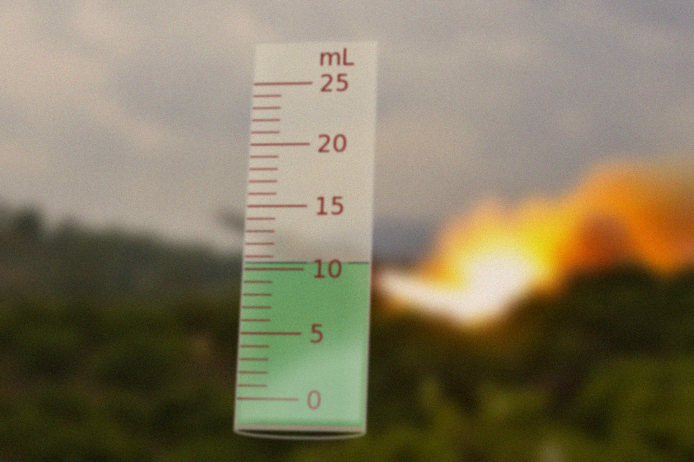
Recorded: 10.5 (mL)
